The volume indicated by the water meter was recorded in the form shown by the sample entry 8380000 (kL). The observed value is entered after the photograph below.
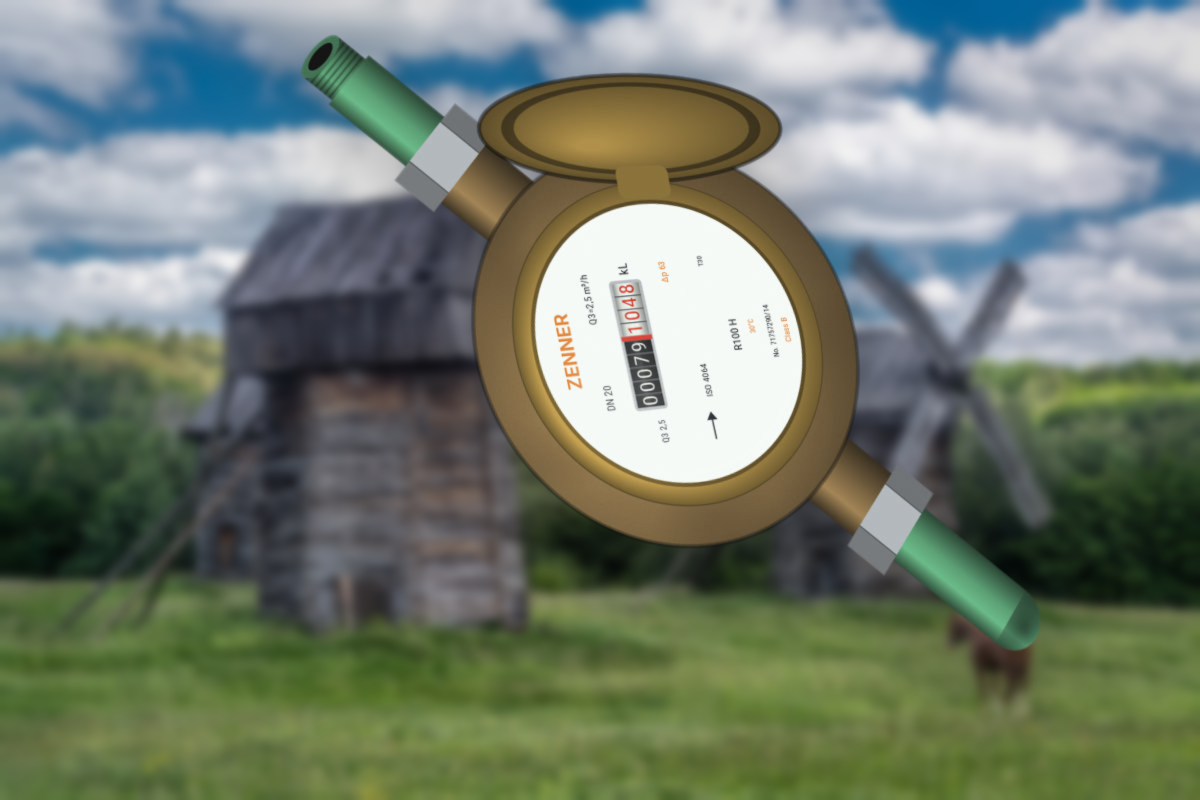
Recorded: 79.1048 (kL)
